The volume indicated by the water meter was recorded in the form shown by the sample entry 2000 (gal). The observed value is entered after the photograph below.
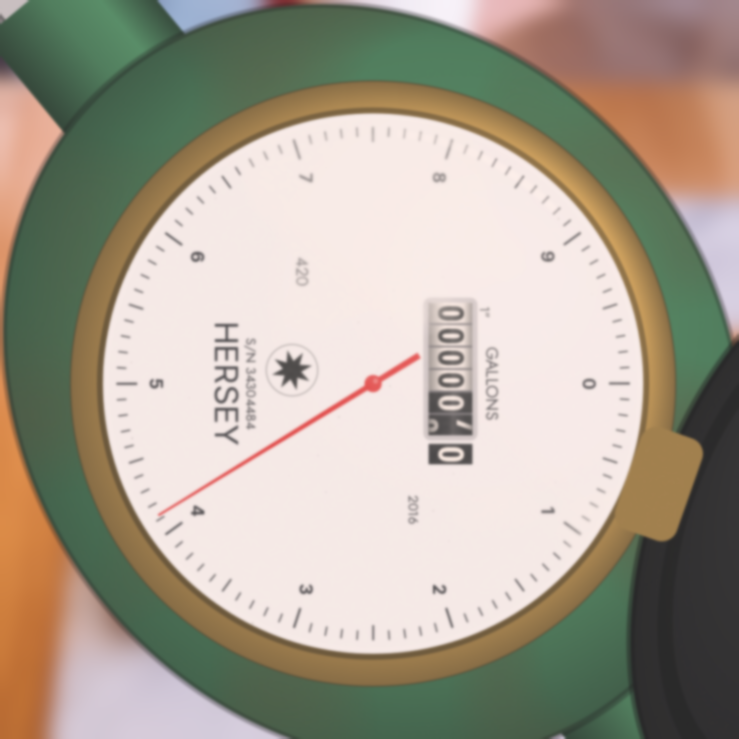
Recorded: 74.1 (gal)
